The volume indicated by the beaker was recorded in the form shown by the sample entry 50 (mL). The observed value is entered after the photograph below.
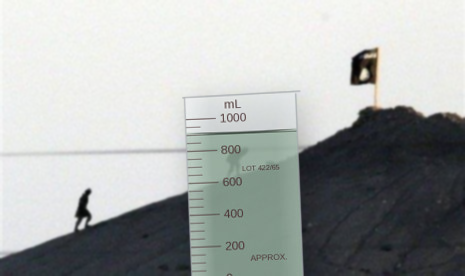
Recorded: 900 (mL)
